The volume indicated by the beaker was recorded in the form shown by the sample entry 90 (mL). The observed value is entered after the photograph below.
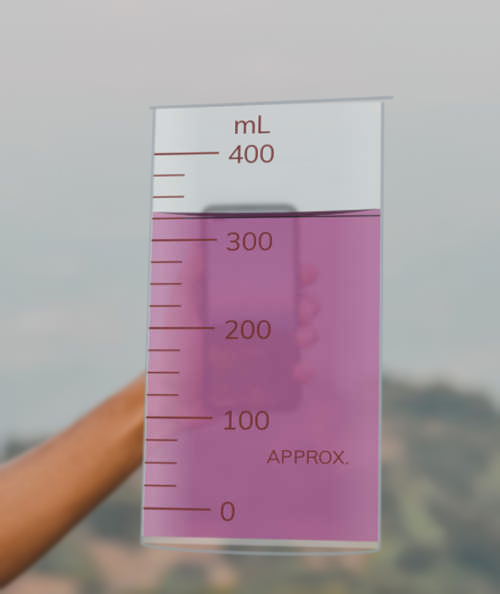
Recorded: 325 (mL)
